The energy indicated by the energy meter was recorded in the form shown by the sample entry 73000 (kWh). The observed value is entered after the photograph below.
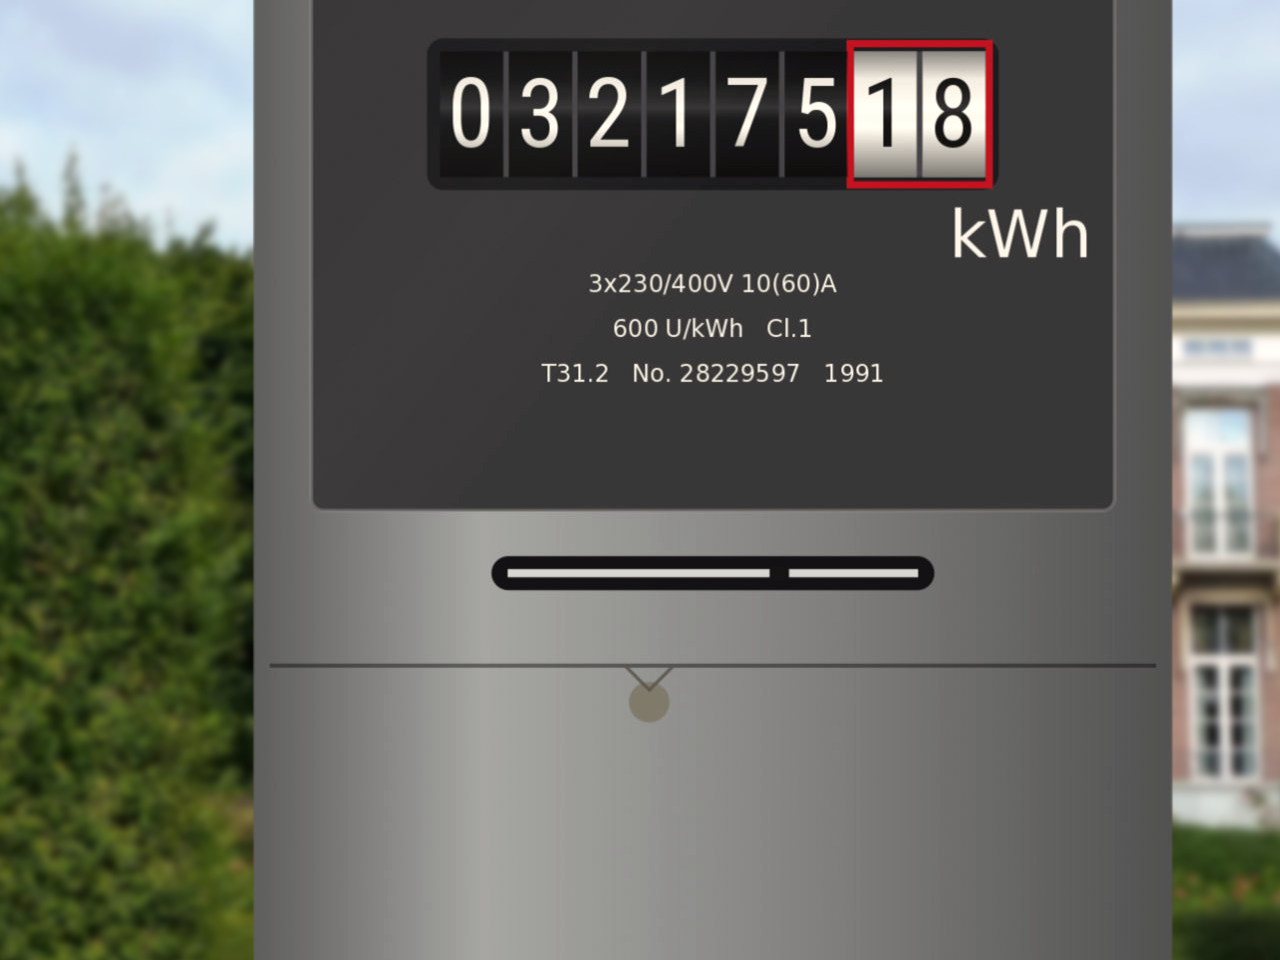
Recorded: 32175.18 (kWh)
